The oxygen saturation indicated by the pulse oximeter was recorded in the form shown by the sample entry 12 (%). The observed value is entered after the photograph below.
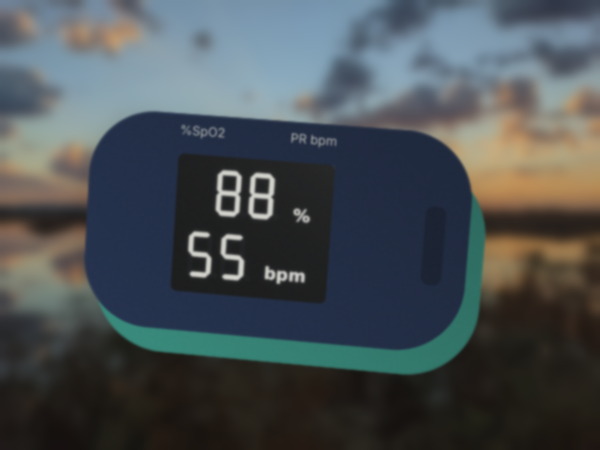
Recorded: 88 (%)
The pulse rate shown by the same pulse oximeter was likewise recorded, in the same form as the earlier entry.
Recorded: 55 (bpm)
